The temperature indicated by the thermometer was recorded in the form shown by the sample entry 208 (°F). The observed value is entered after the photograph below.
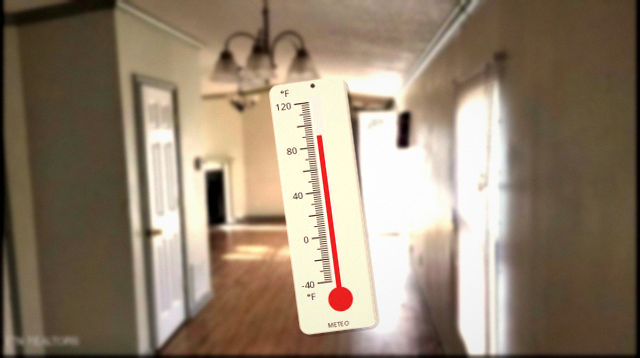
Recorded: 90 (°F)
